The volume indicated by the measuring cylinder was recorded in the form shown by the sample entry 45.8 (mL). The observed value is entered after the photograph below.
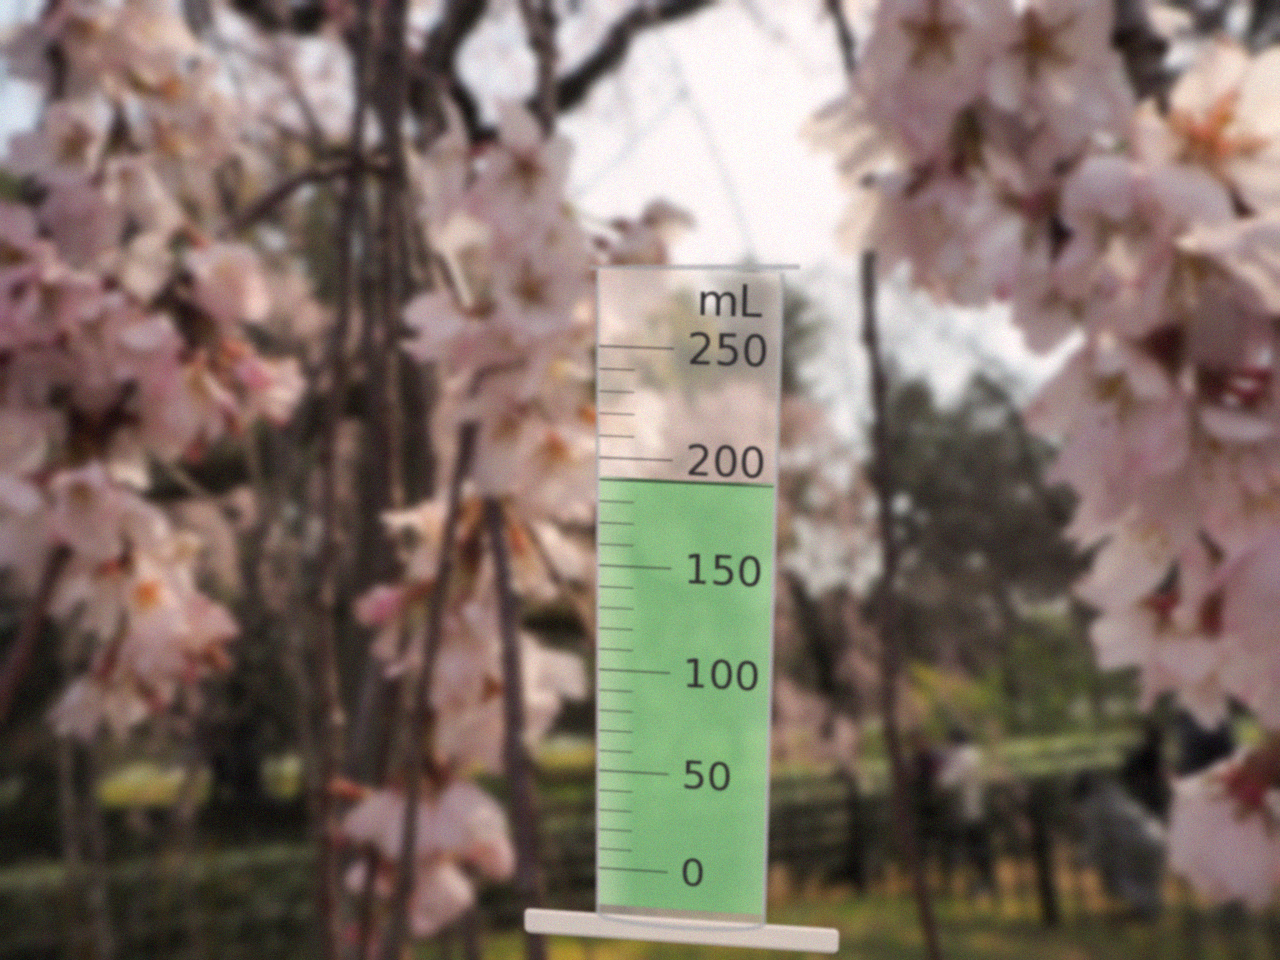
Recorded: 190 (mL)
